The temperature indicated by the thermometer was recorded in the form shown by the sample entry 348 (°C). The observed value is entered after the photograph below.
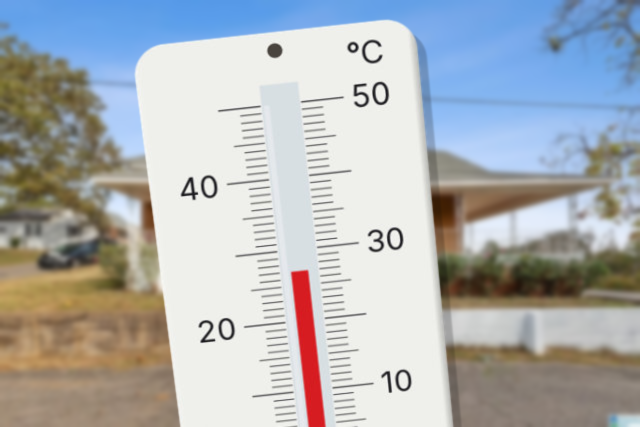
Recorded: 27 (°C)
